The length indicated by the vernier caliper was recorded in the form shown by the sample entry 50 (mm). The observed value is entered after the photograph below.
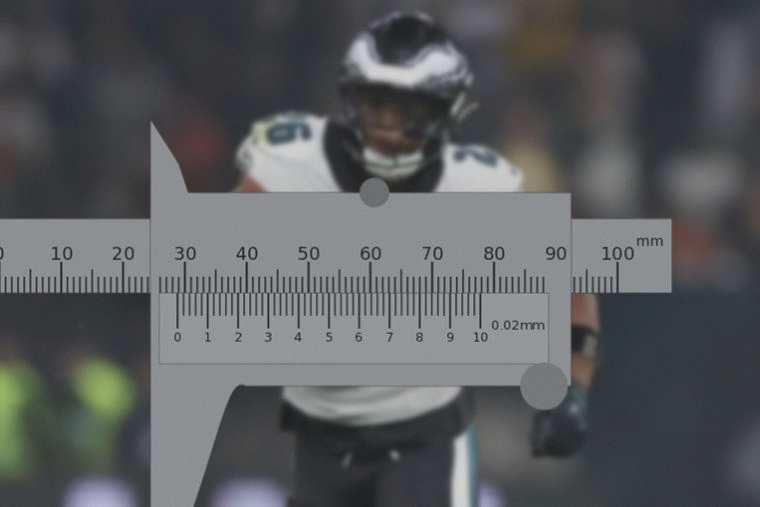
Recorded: 28.8 (mm)
